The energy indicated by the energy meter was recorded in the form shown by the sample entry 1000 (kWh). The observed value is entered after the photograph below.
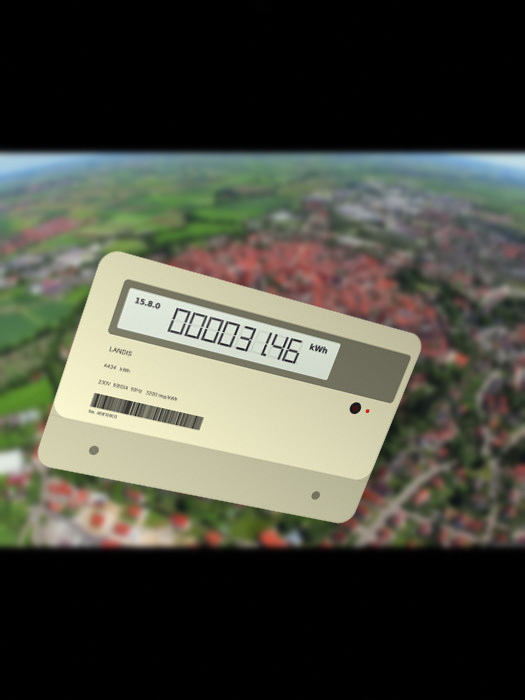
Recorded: 31.46 (kWh)
